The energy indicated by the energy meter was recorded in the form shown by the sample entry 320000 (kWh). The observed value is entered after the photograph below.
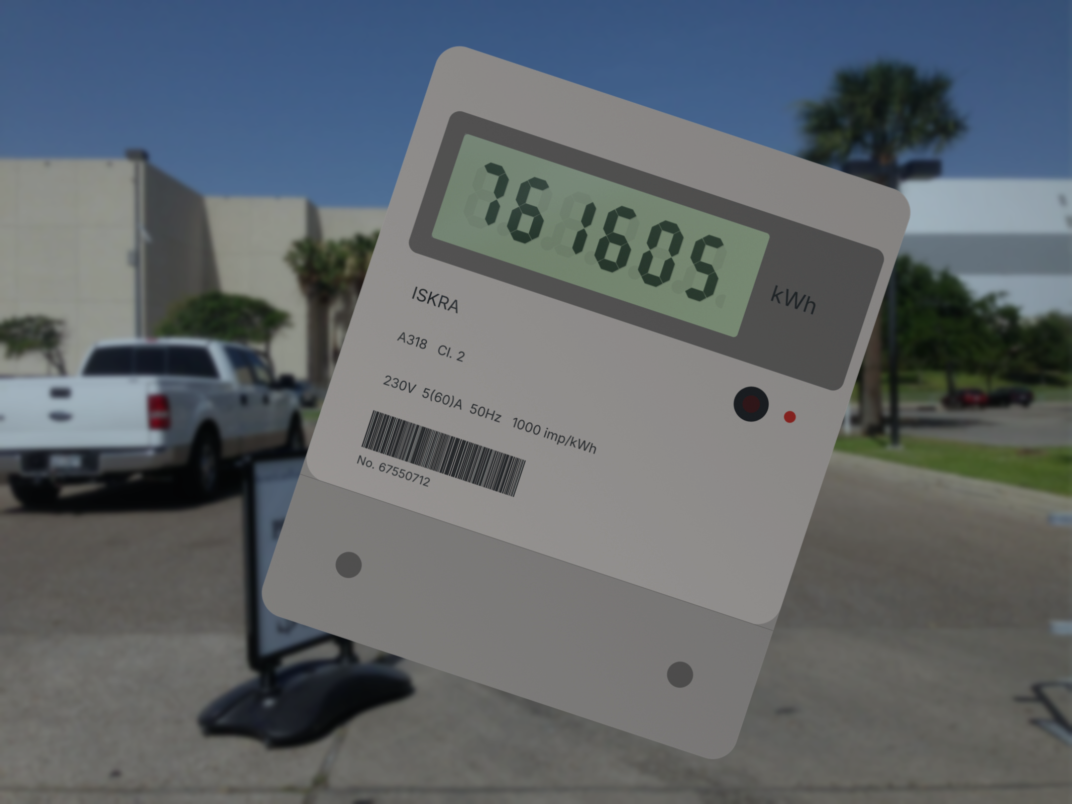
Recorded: 761605 (kWh)
